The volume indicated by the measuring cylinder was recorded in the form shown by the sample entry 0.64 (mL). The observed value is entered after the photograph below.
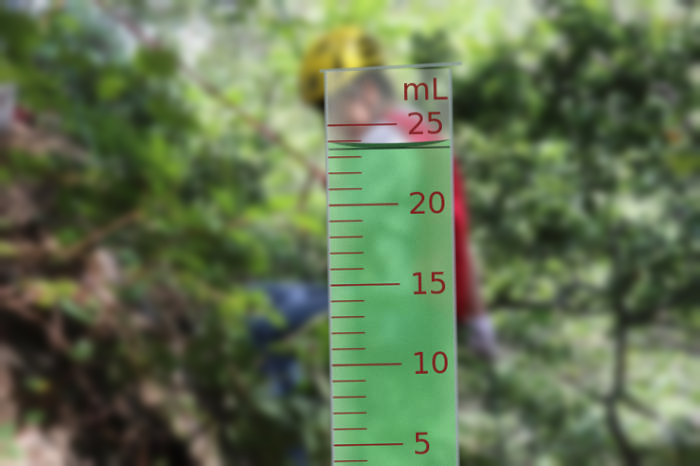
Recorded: 23.5 (mL)
